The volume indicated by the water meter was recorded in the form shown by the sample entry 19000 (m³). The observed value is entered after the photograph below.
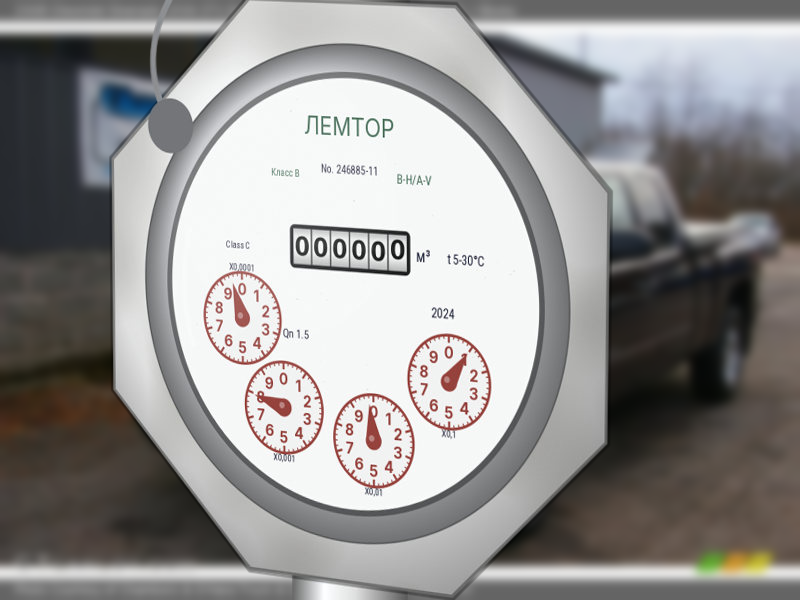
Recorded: 0.0979 (m³)
